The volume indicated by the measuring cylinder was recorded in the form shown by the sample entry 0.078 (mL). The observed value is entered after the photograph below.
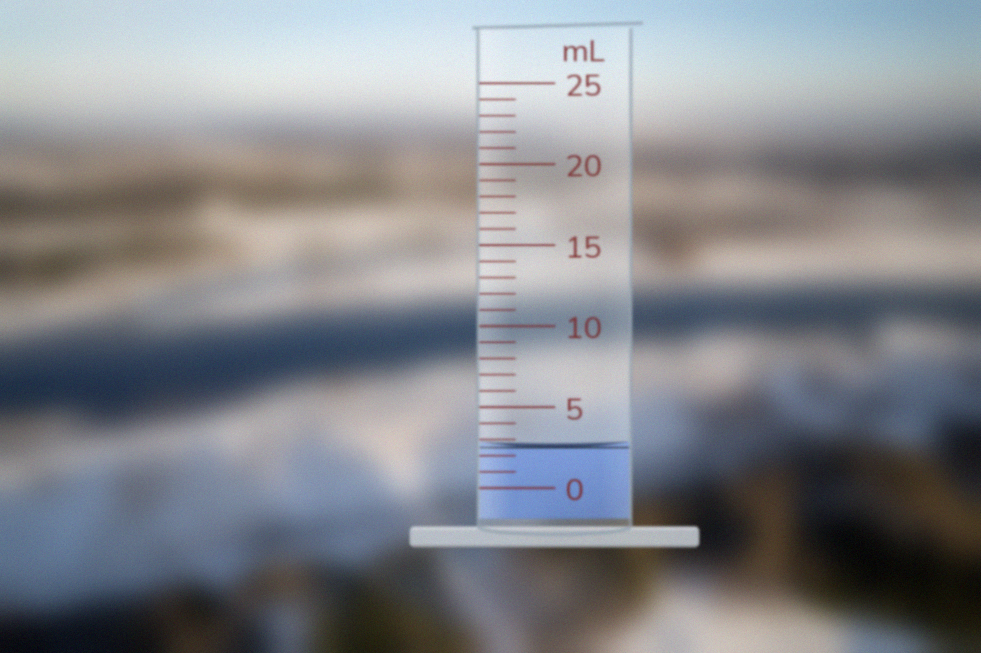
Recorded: 2.5 (mL)
